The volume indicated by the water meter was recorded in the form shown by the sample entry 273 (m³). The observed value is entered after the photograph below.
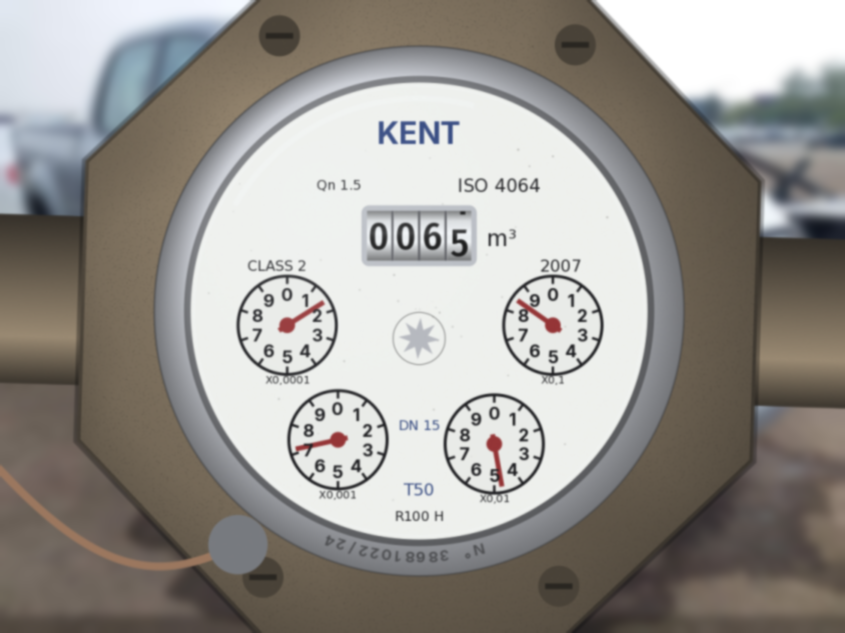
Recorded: 64.8471 (m³)
